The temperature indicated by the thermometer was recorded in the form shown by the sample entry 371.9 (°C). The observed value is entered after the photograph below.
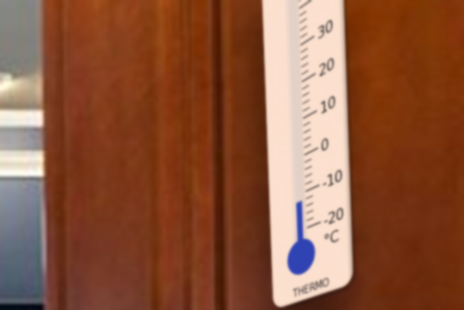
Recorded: -12 (°C)
